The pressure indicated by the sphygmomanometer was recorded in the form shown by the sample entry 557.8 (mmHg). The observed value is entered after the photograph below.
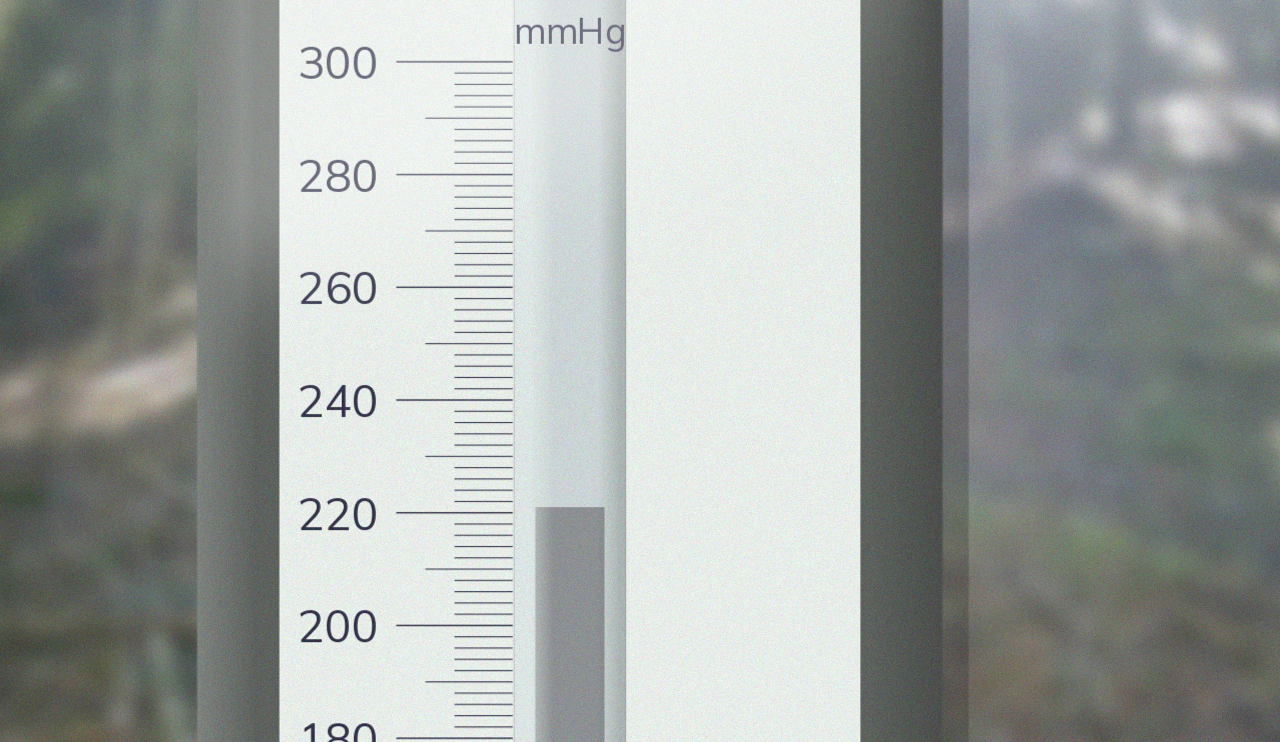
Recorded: 221 (mmHg)
